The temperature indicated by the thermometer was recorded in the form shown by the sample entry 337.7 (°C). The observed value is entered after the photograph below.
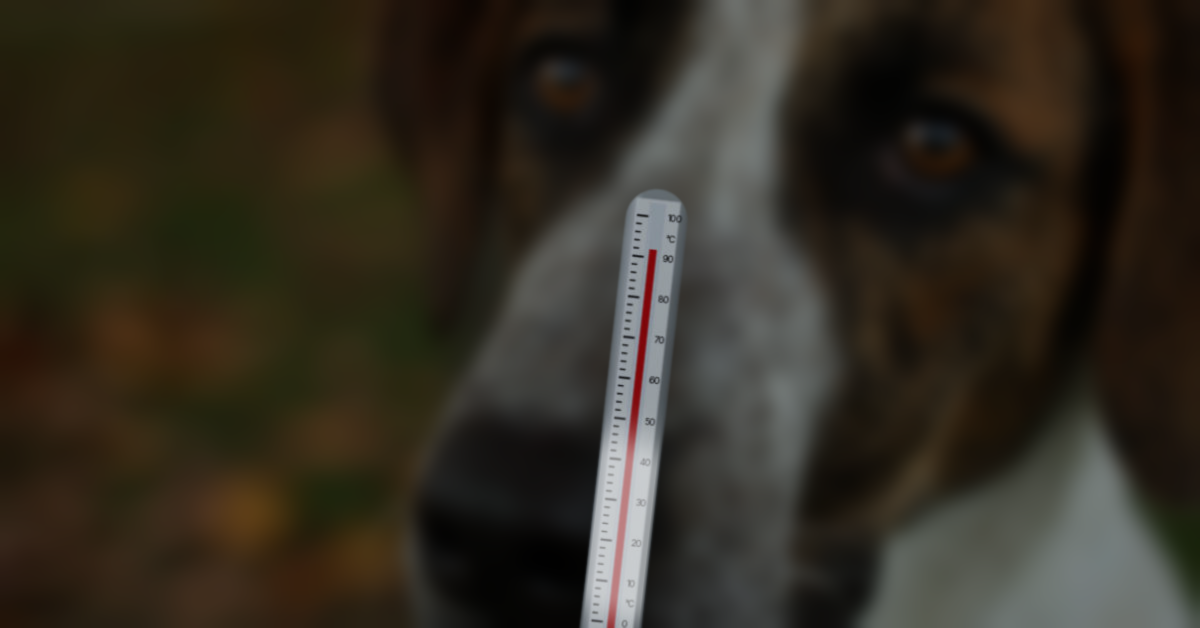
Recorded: 92 (°C)
